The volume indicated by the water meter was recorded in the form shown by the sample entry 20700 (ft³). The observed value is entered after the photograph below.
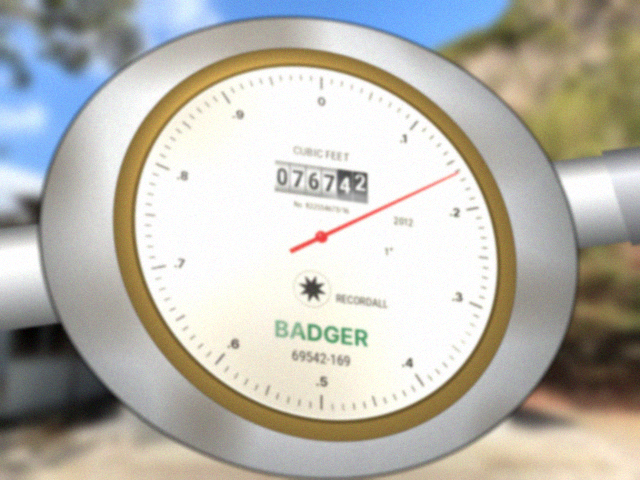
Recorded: 76742.16 (ft³)
